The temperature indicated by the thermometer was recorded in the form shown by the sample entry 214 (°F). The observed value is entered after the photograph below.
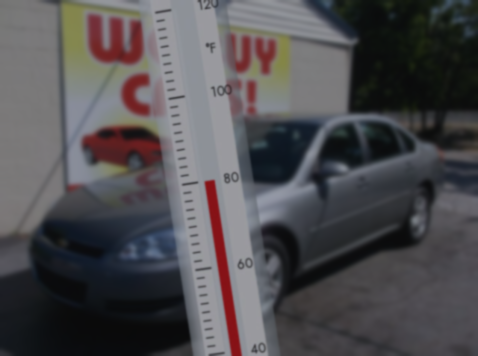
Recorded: 80 (°F)
